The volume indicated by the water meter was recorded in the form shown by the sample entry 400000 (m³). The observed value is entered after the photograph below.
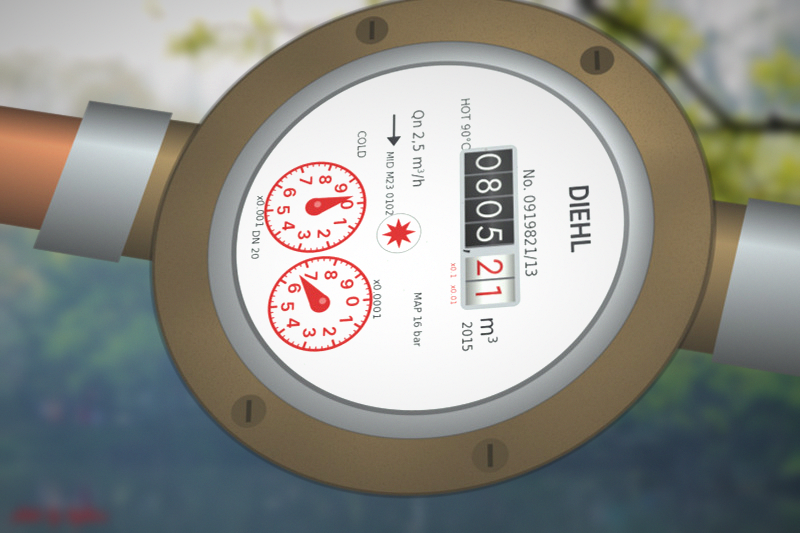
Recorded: 805.2096 (m³)
